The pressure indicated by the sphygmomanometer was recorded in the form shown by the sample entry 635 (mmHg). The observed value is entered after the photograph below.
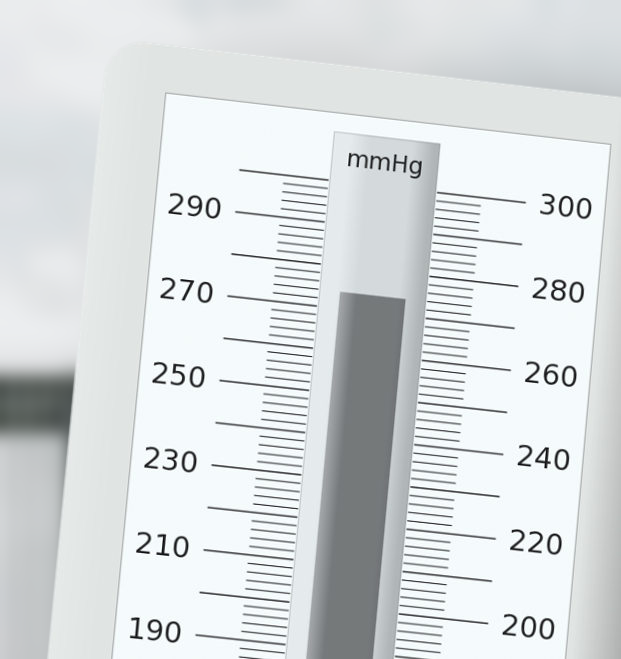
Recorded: 274 (mmHg)
